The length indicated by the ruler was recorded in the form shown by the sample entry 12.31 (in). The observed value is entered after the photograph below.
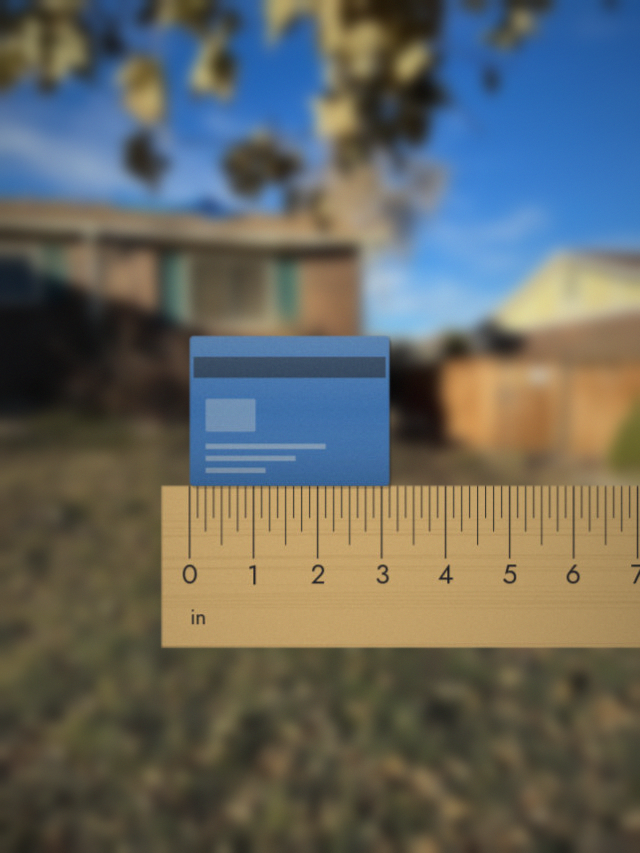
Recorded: 3.125 (in)
